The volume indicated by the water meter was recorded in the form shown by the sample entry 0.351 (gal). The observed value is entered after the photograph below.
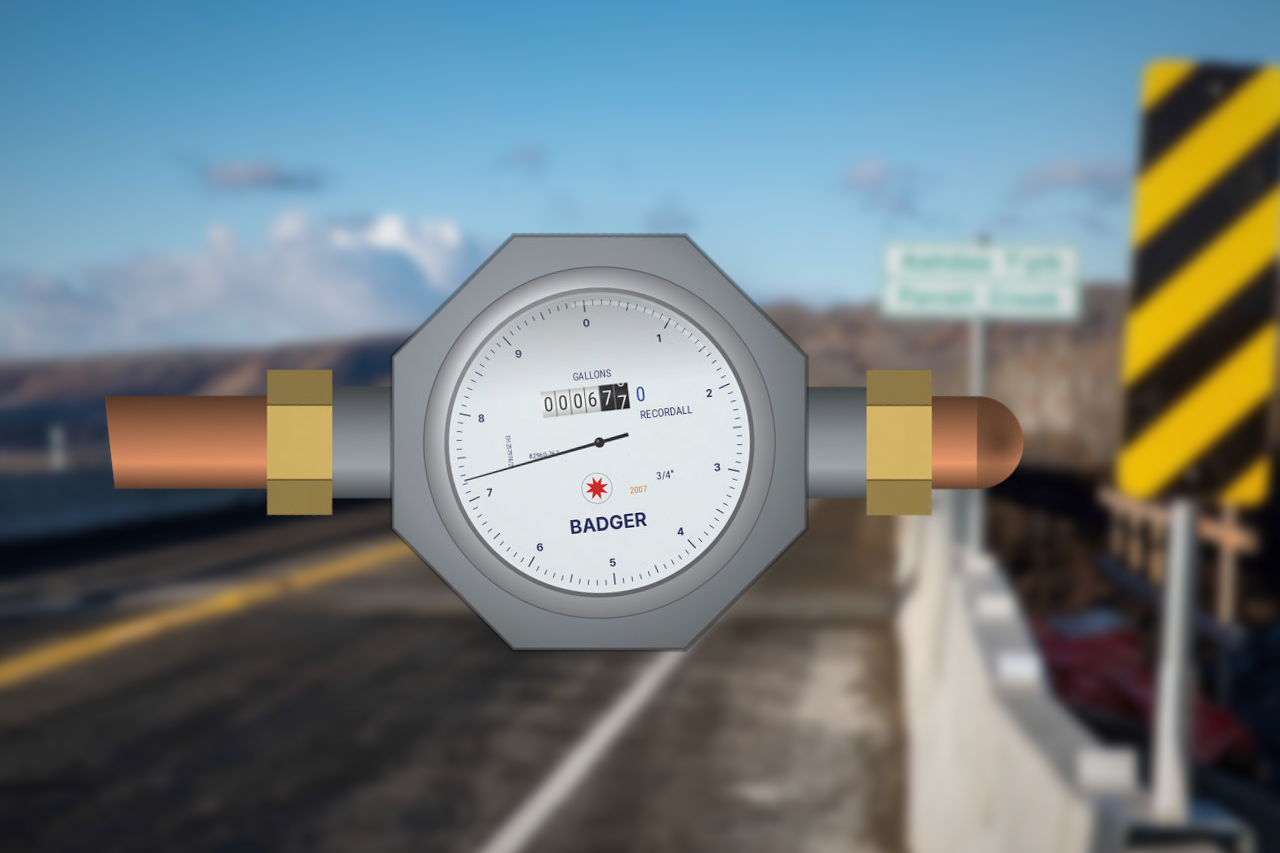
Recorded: 6767.2 (gal)
